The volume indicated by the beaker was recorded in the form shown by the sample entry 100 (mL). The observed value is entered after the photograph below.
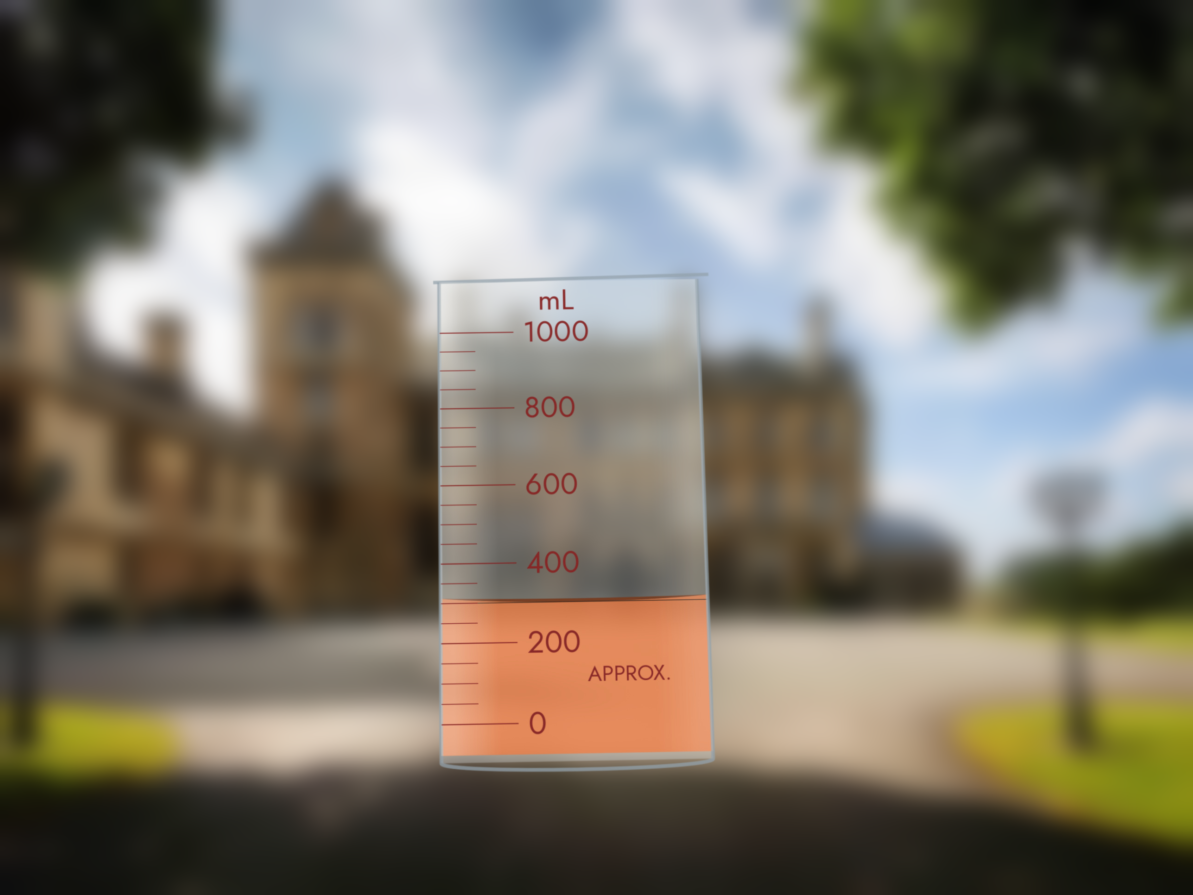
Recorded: 300 (mL)
